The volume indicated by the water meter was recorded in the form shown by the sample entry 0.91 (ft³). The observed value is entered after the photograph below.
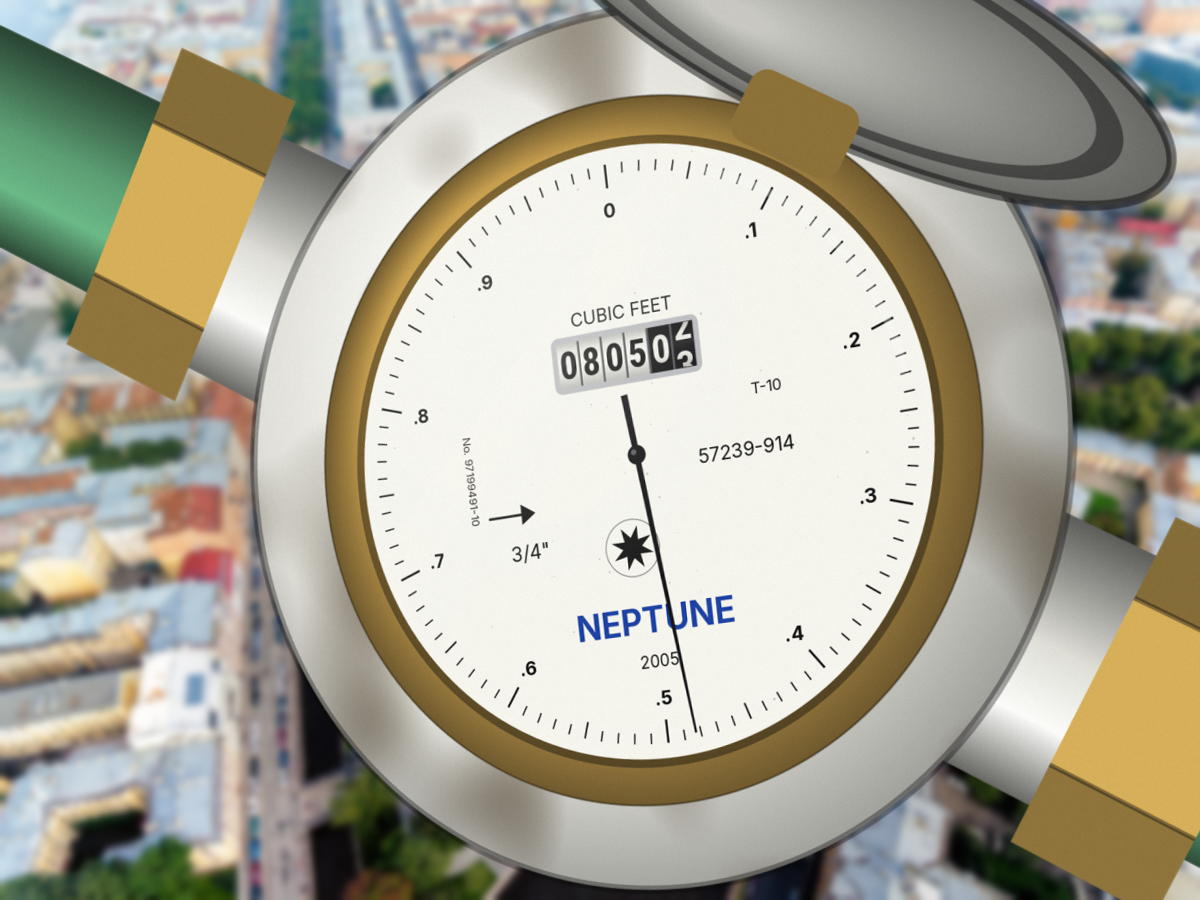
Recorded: 80502.48 (ft³)
